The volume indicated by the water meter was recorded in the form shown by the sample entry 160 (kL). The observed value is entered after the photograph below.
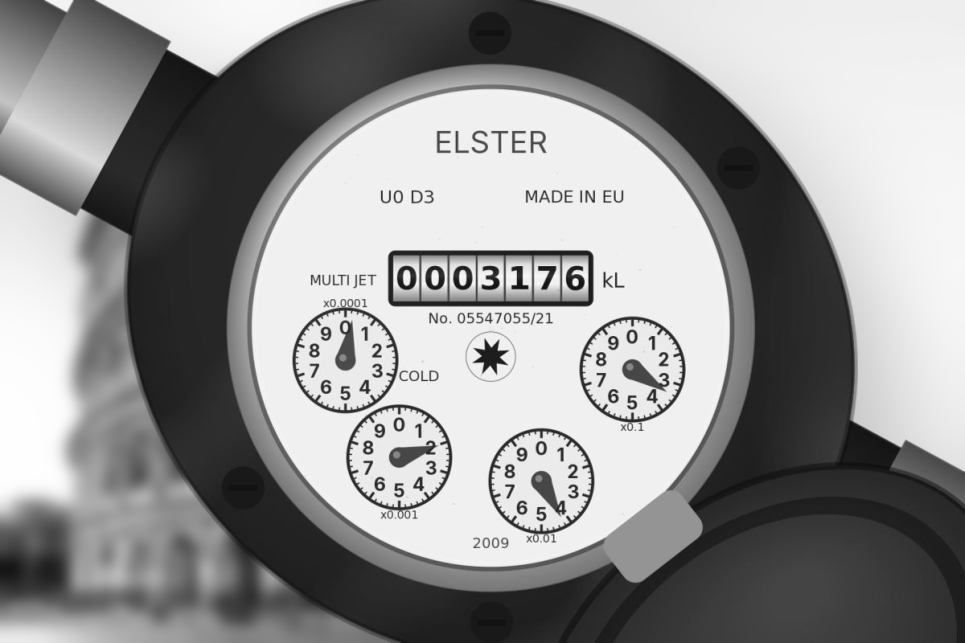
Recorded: 3176.3420 (kL)
